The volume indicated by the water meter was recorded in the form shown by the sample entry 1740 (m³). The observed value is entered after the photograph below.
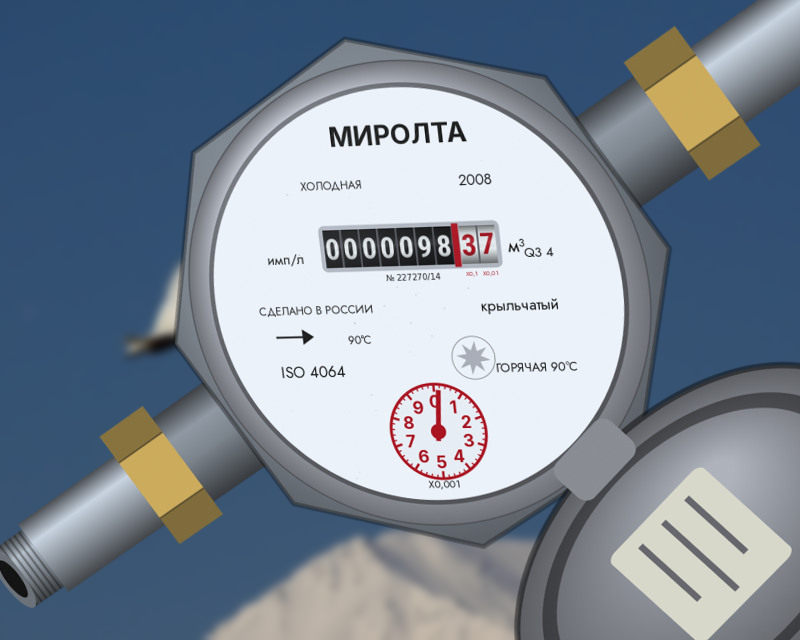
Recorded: 98.370 (m³)
